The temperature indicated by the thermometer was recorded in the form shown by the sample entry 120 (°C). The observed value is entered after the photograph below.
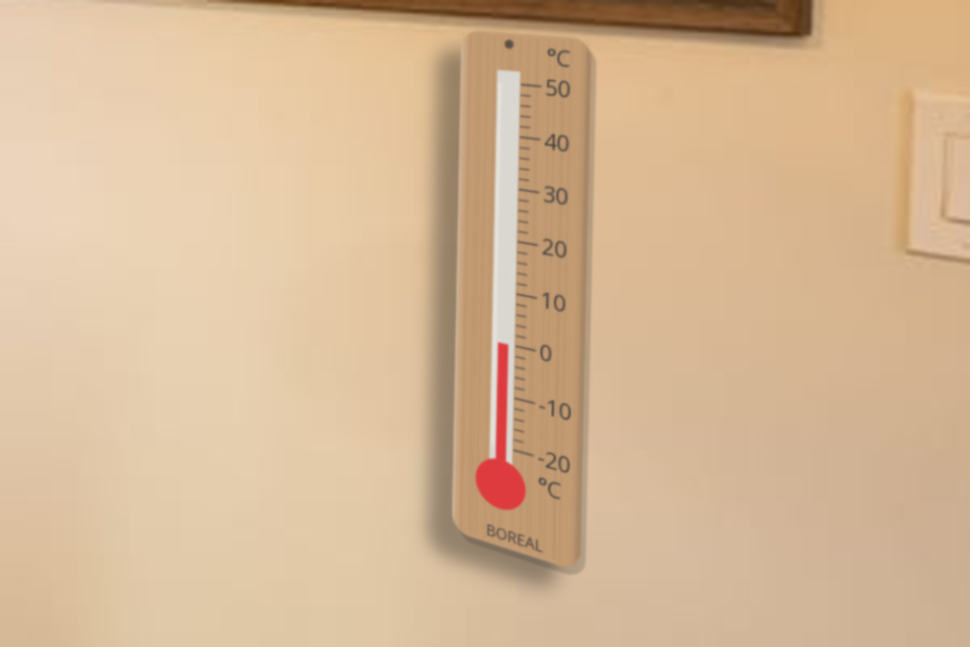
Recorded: 0 (°C)
